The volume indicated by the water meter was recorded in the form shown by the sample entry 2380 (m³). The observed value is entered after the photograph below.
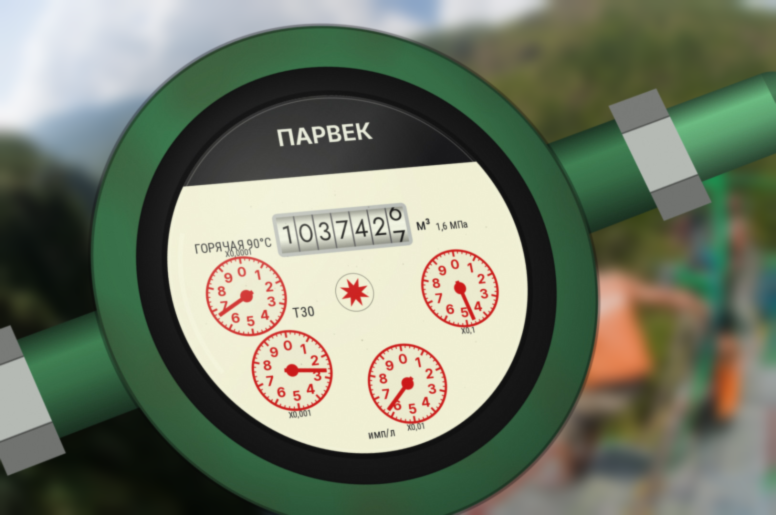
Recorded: 1037426.4626 (m³)
